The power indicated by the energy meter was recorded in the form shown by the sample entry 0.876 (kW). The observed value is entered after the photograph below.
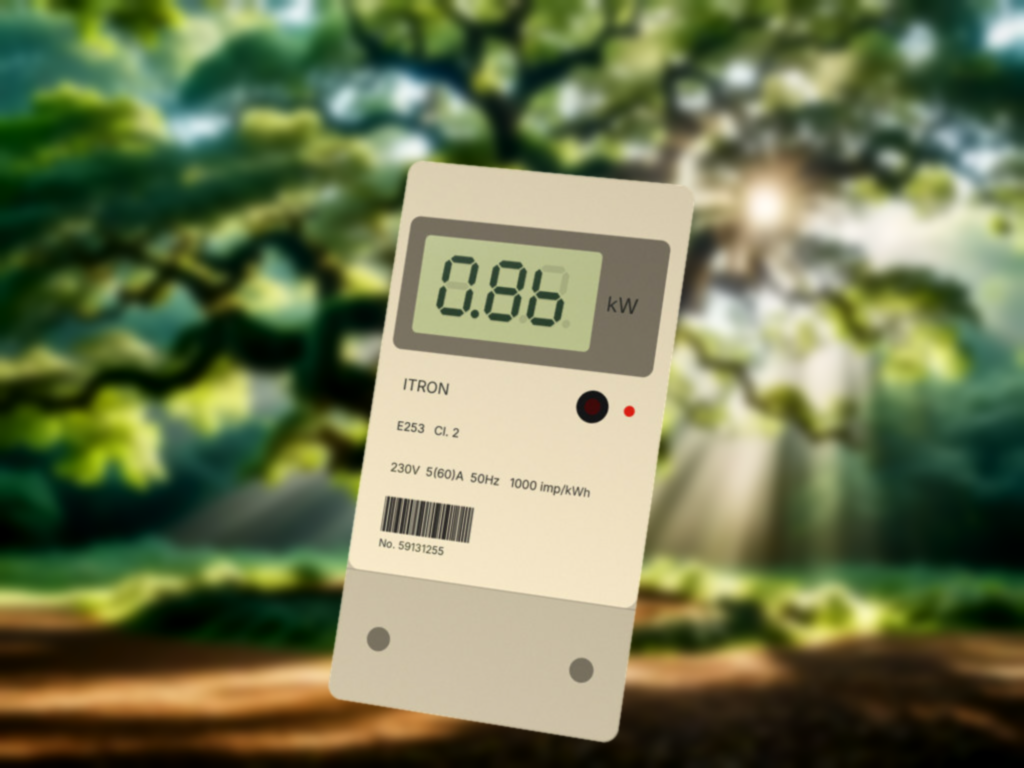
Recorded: 0.86 (kW)
